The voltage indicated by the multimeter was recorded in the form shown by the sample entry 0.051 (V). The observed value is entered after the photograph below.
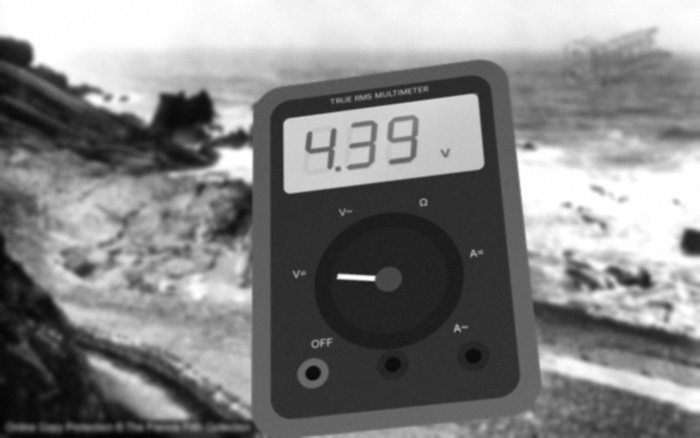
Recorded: 4.39 (V)
